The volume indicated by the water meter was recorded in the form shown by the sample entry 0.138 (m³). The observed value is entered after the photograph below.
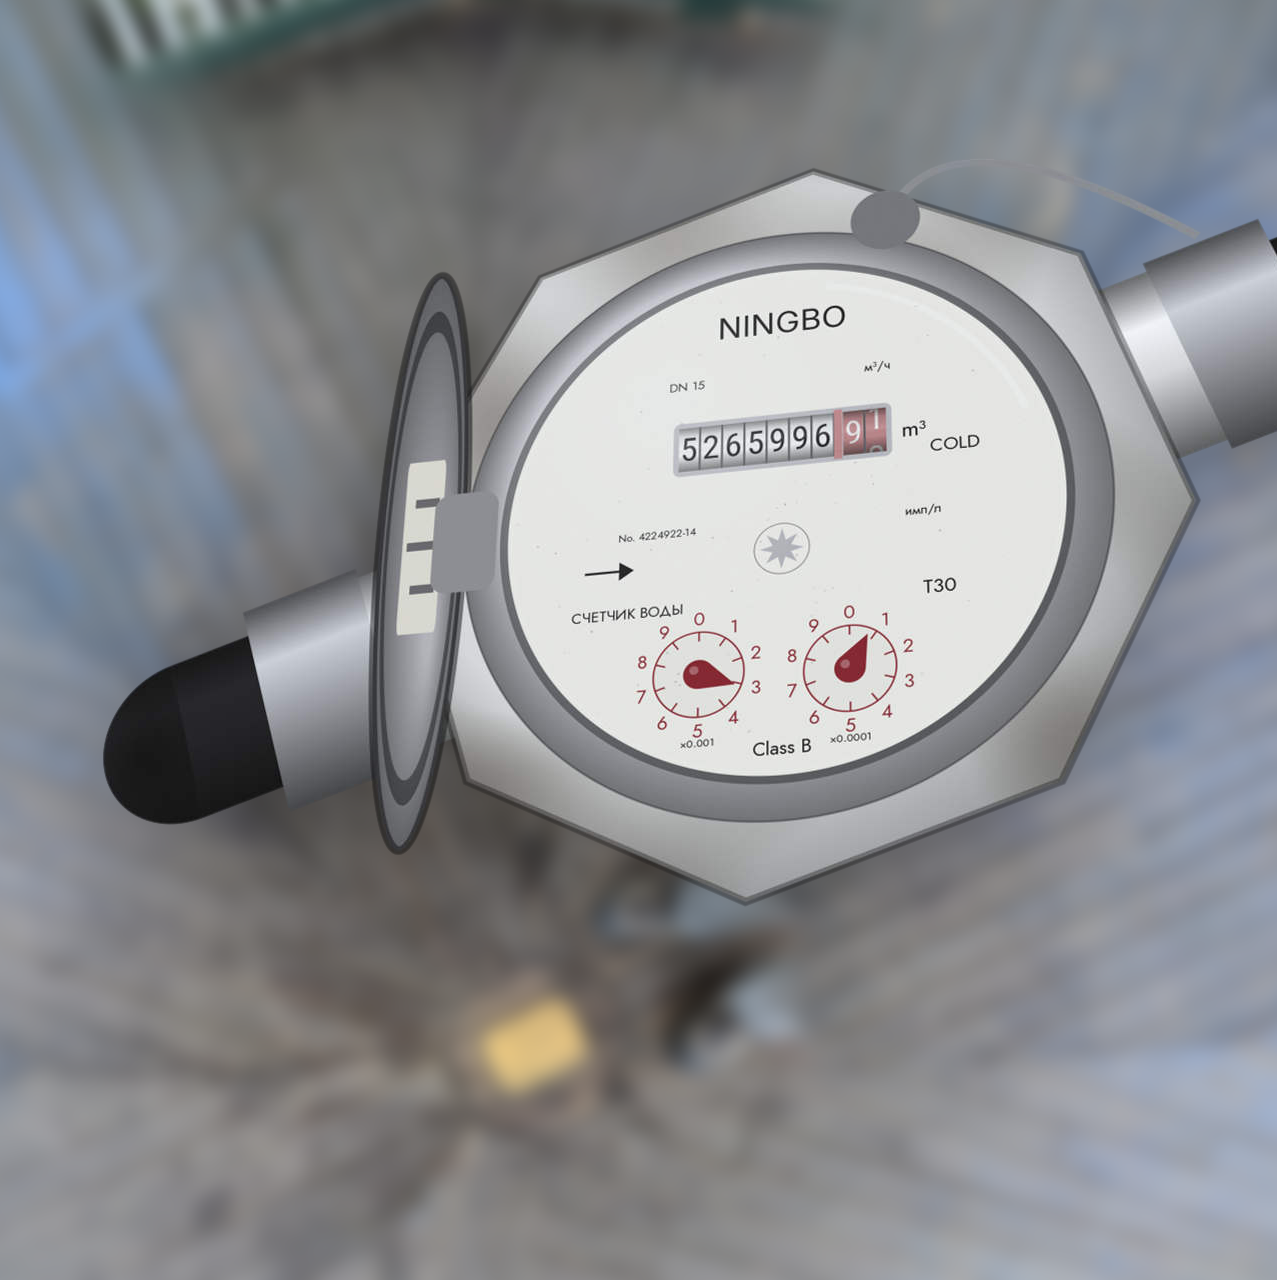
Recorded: 5265996.9130 (m³)
